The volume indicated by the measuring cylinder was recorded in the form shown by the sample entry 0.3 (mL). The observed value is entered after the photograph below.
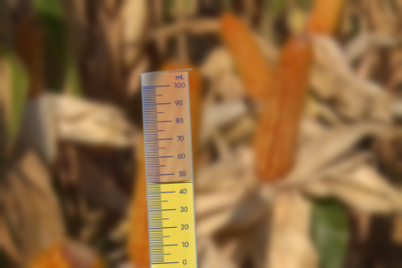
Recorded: 45 (mL)
